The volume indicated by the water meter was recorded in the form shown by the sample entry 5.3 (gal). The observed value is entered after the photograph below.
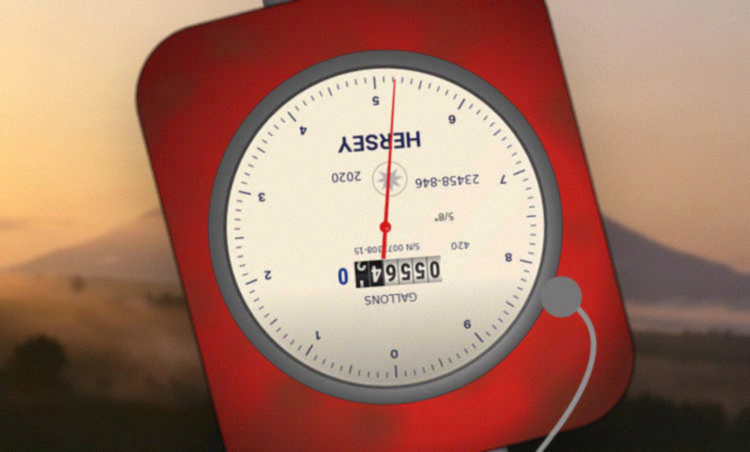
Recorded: 556415.2 (gal)
